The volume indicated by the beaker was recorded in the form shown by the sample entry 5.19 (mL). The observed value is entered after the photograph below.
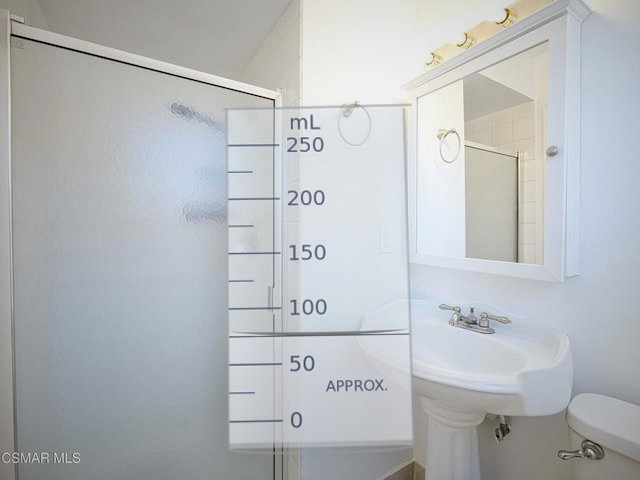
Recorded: 75 (mL)
